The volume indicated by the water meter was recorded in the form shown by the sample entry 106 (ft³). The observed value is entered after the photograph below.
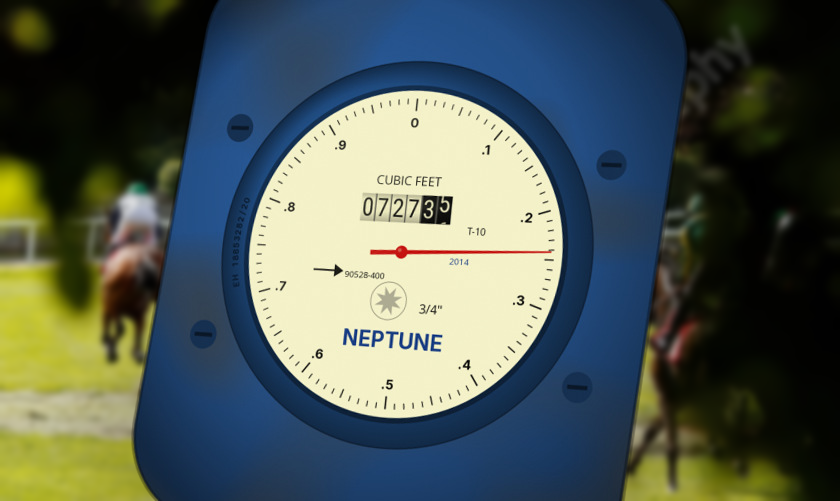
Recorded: 72735.24 (ft³)
